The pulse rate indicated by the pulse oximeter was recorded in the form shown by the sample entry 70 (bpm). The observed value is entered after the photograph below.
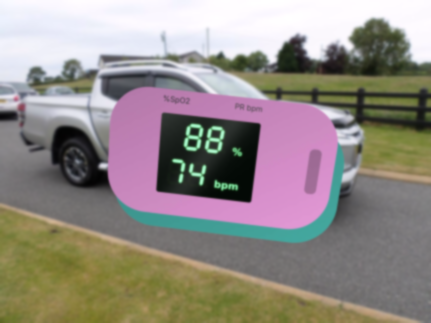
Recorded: 74 (bpm)
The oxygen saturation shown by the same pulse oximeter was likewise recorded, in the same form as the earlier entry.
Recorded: 88 (%)
